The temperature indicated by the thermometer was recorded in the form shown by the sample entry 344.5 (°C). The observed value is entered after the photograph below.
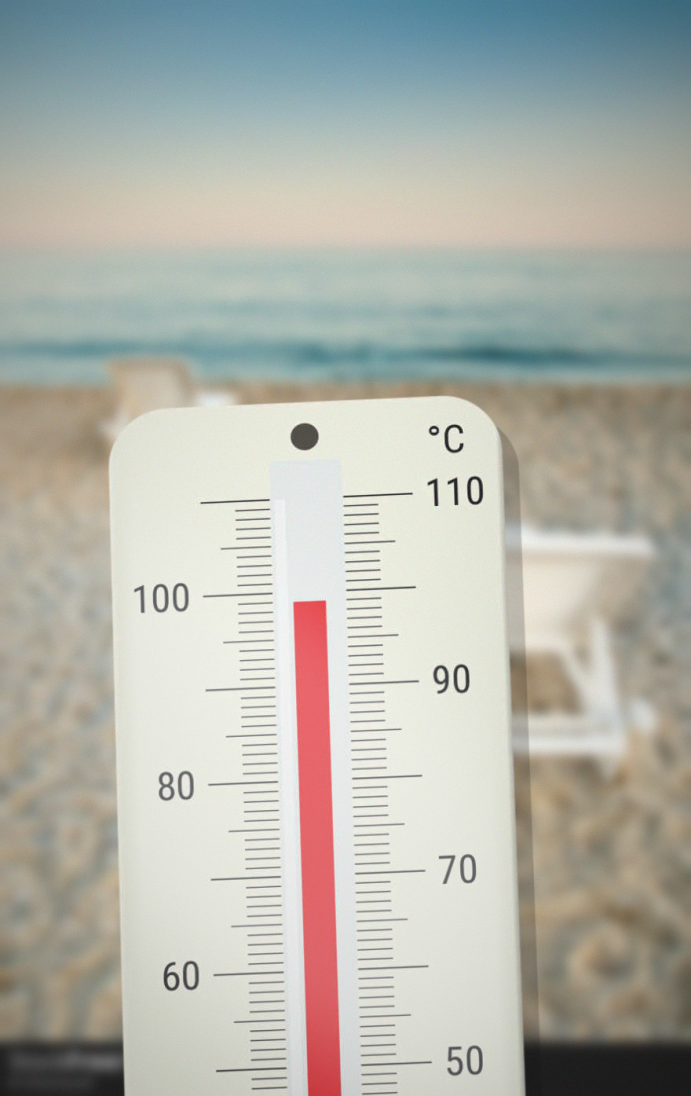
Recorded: 99 (°C)
